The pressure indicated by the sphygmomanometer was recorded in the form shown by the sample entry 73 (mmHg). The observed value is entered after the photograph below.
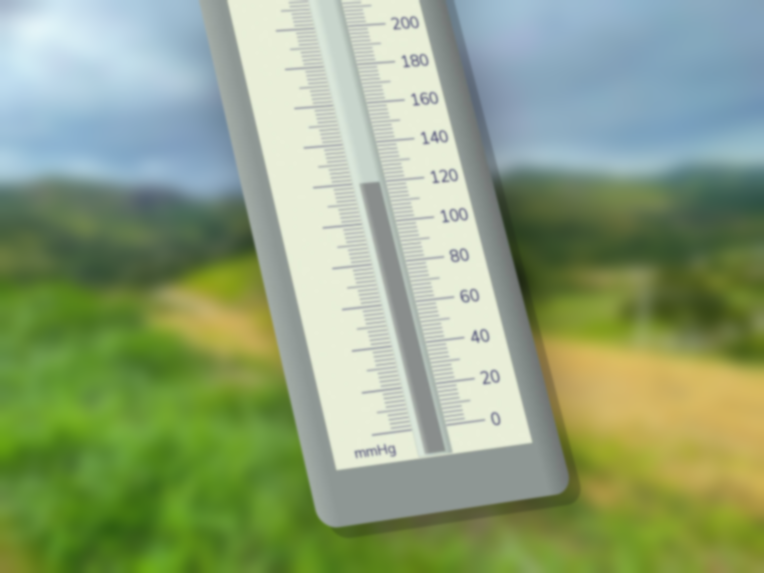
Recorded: 120 (mmHg)
